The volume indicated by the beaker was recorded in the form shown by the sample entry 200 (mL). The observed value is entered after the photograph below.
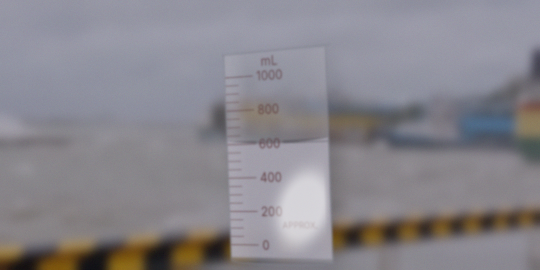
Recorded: 600 (mL)
